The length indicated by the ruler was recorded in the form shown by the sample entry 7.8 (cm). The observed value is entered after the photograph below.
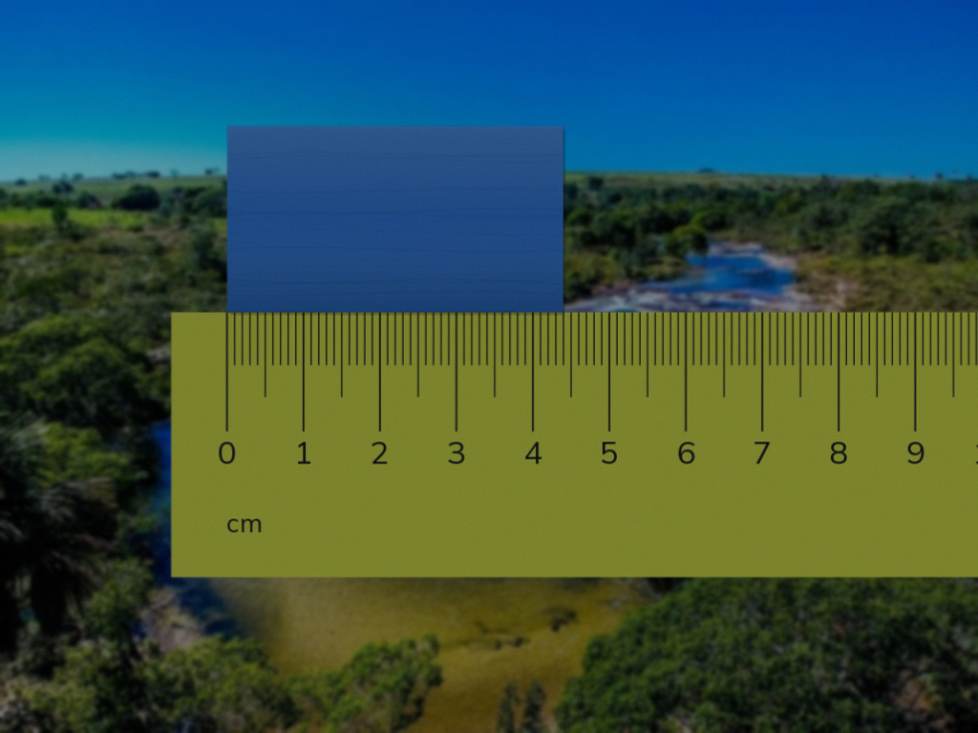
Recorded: 4.4 (cm)
